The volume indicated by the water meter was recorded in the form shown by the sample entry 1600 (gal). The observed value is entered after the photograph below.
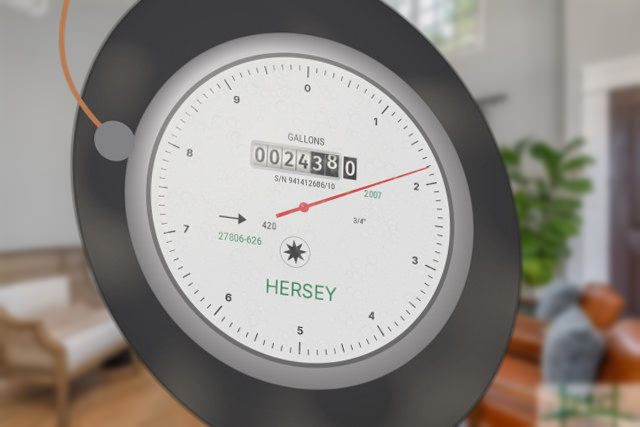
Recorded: 24381.8 (gal)
